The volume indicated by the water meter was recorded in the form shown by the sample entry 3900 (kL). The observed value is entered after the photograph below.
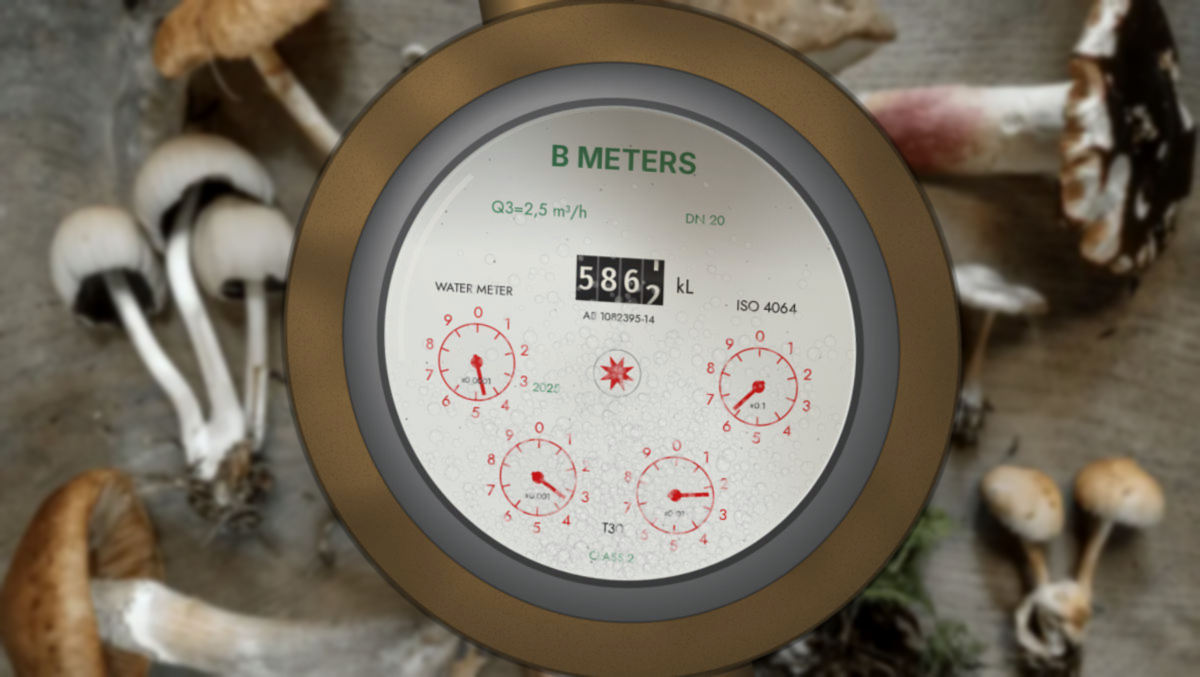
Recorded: 5861.6234 (kL)
